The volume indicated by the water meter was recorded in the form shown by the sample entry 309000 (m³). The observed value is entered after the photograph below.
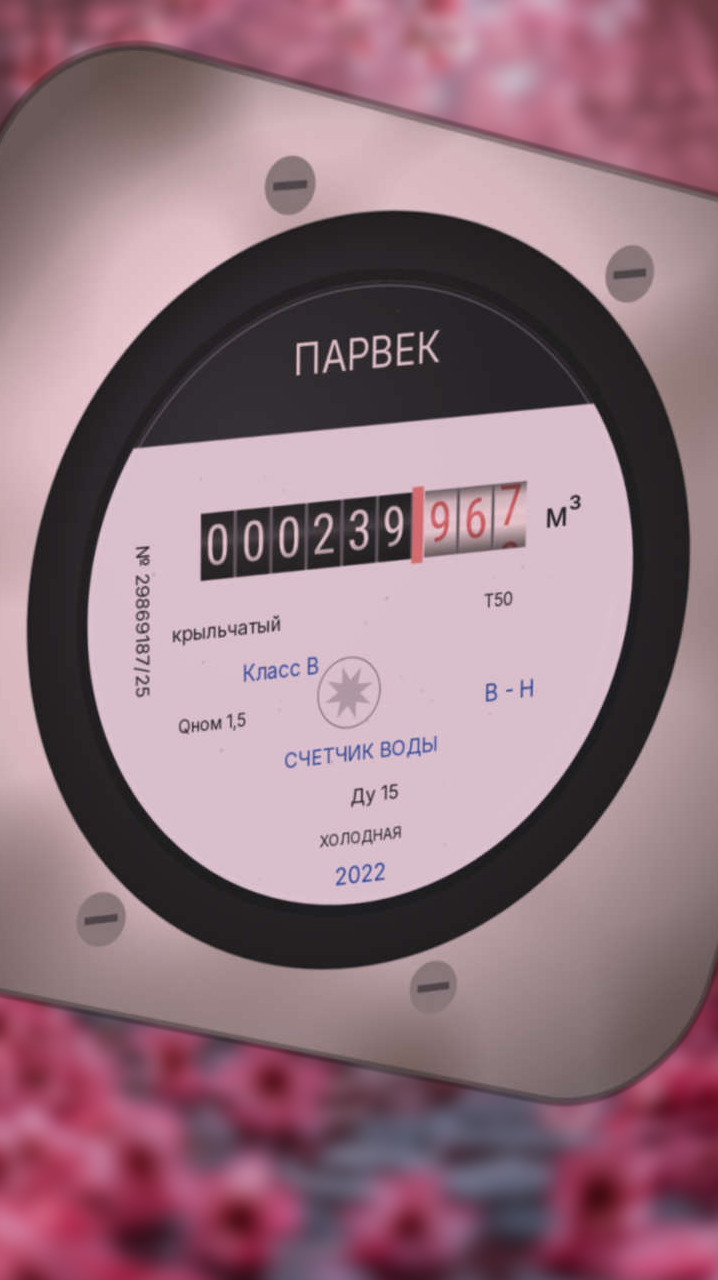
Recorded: 239.967 (m³)
